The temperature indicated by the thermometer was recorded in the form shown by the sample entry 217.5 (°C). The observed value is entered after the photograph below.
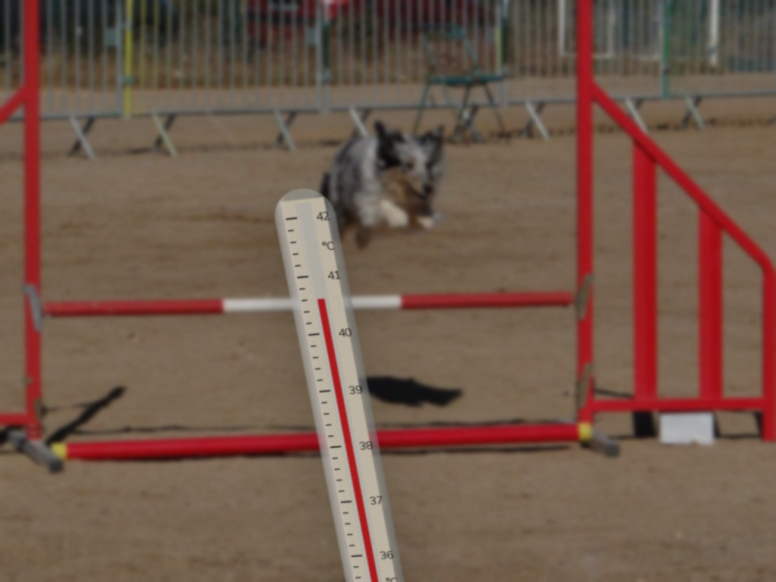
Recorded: 40.6 (°C)
